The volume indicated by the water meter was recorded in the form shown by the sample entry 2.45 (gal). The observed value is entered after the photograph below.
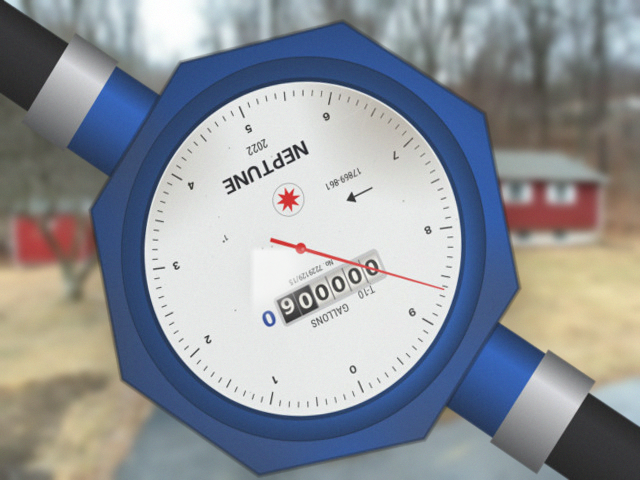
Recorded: 58.6 (gal)
